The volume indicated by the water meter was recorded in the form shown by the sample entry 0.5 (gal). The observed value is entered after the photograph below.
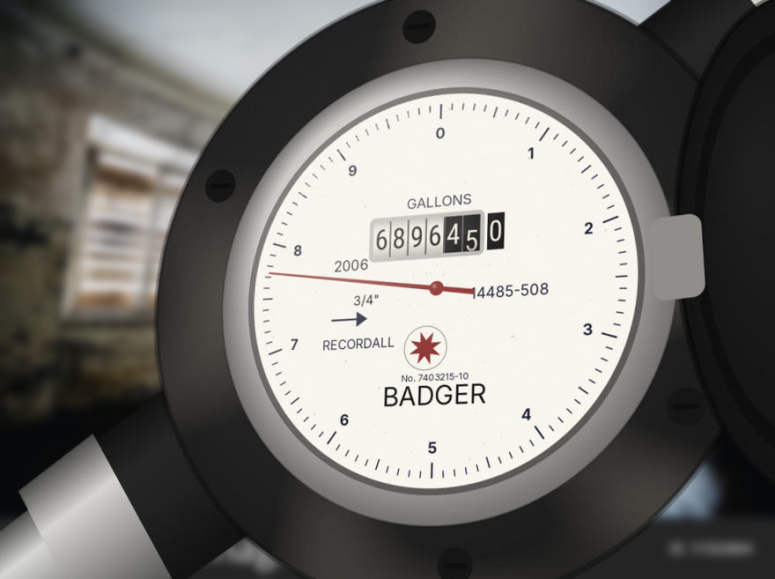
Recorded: 6896447.7 (gal)
